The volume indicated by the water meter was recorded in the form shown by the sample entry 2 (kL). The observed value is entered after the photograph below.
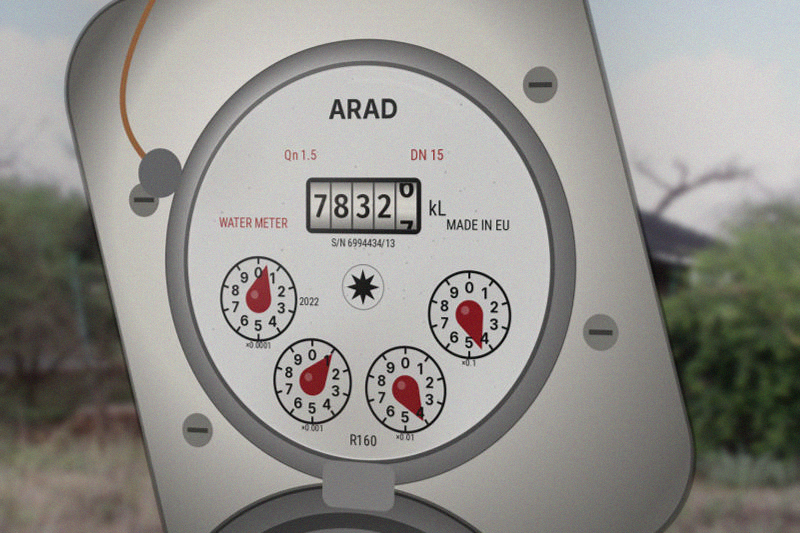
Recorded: 78326.4410 (kL)
